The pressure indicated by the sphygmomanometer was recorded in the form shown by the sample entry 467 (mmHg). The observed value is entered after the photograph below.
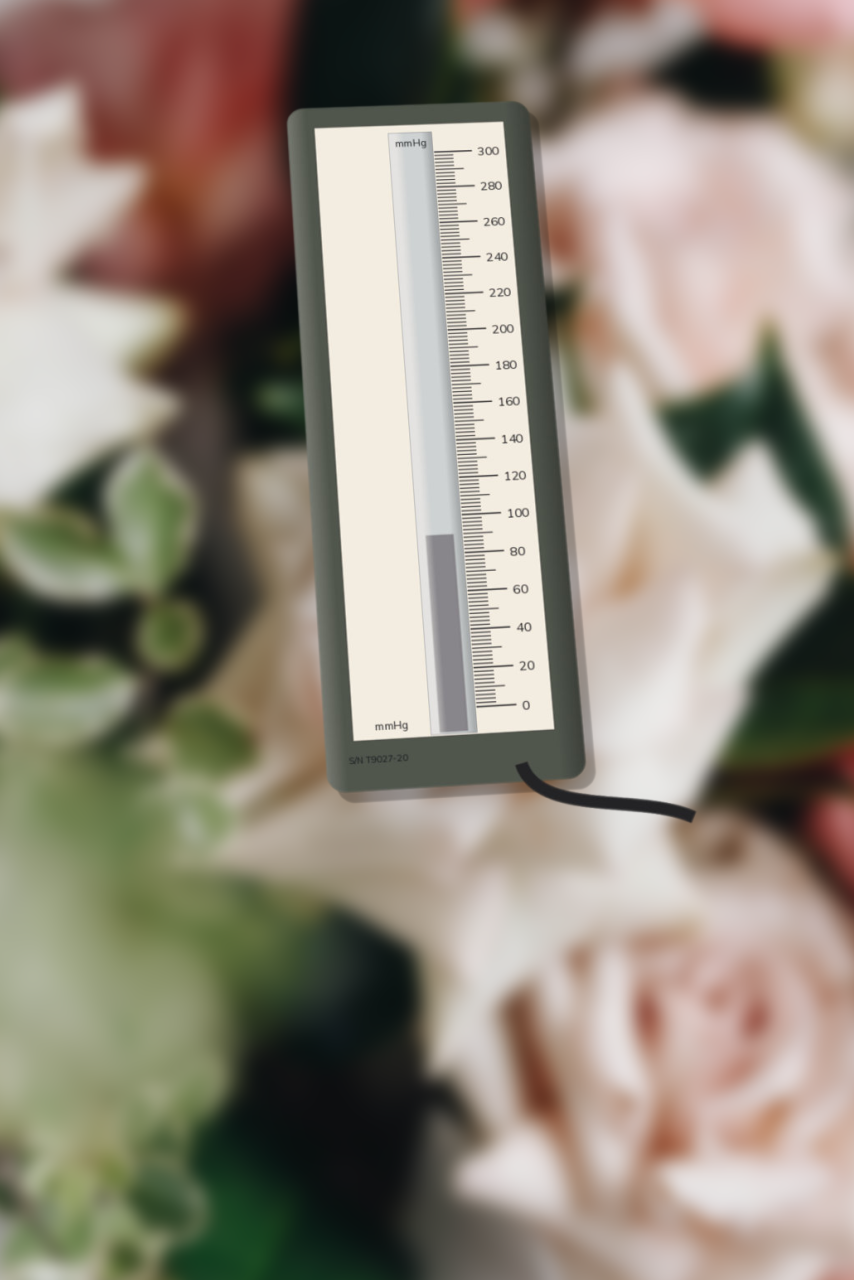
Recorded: 90 (mmHg)
